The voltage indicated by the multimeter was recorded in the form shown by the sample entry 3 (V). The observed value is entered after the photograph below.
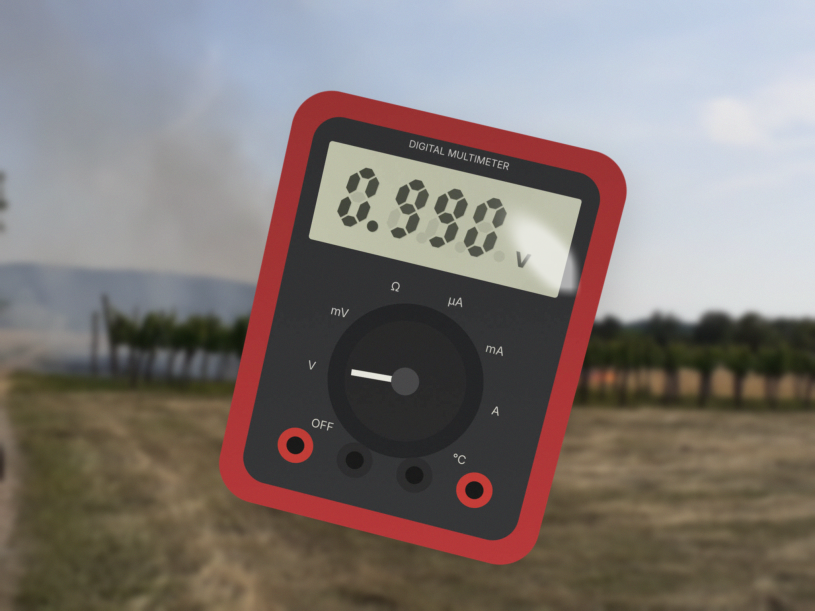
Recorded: 0.990 (V)
